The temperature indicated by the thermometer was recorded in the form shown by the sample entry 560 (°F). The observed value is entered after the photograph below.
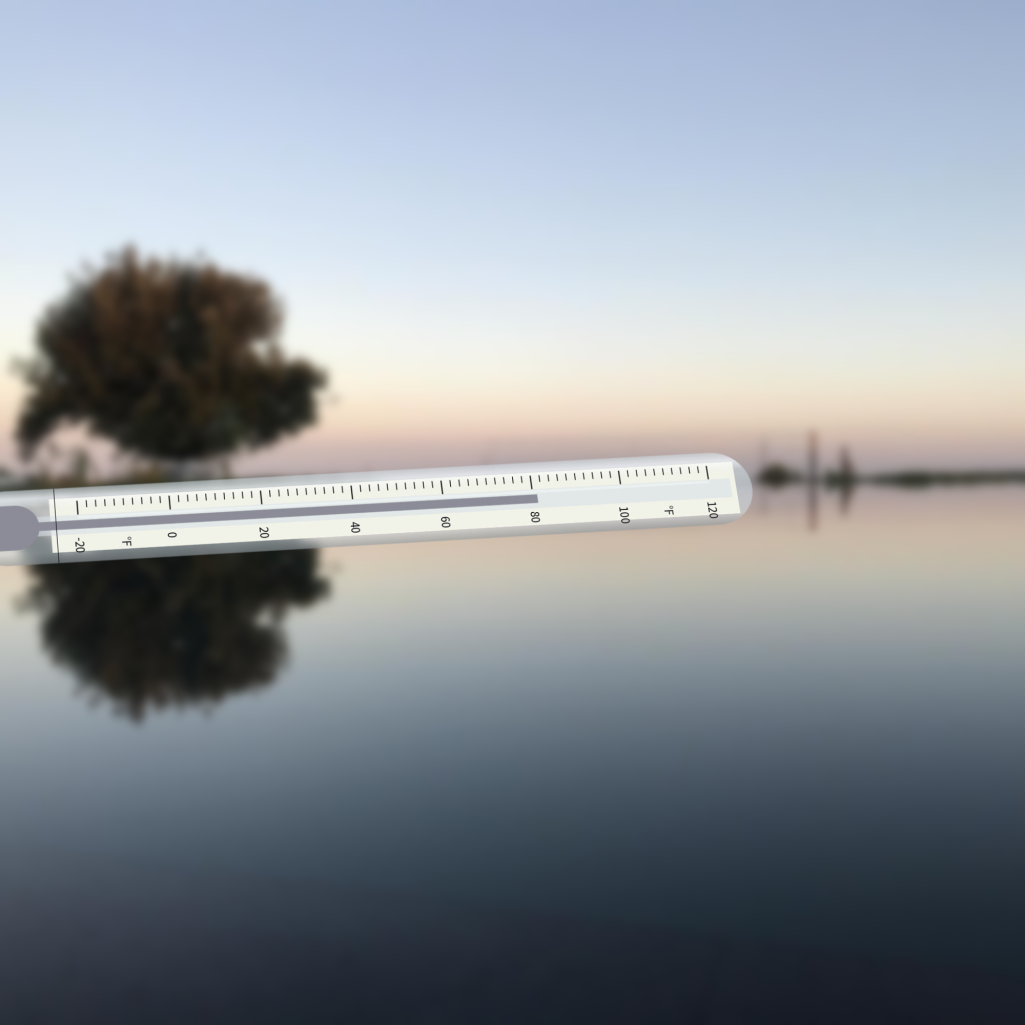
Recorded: 81 (°F)
